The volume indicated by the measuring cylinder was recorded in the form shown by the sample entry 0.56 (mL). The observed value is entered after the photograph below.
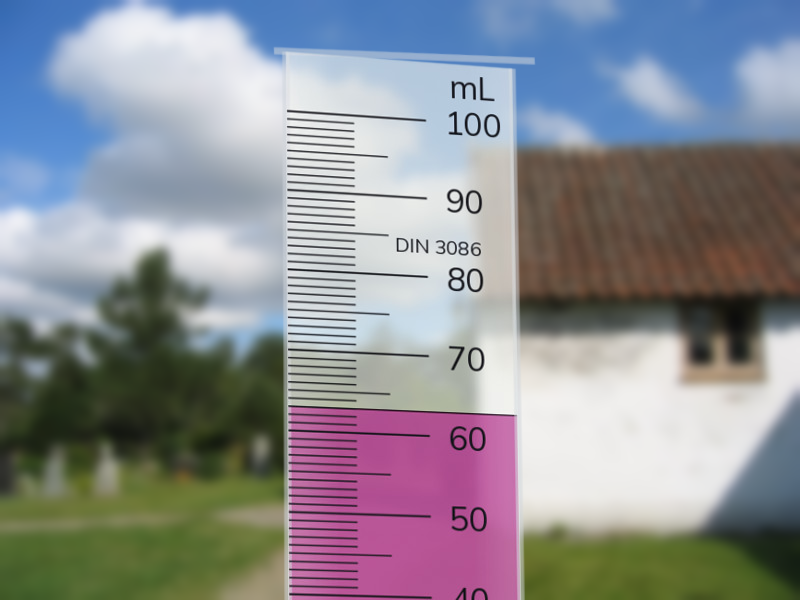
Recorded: 63 (mL)
